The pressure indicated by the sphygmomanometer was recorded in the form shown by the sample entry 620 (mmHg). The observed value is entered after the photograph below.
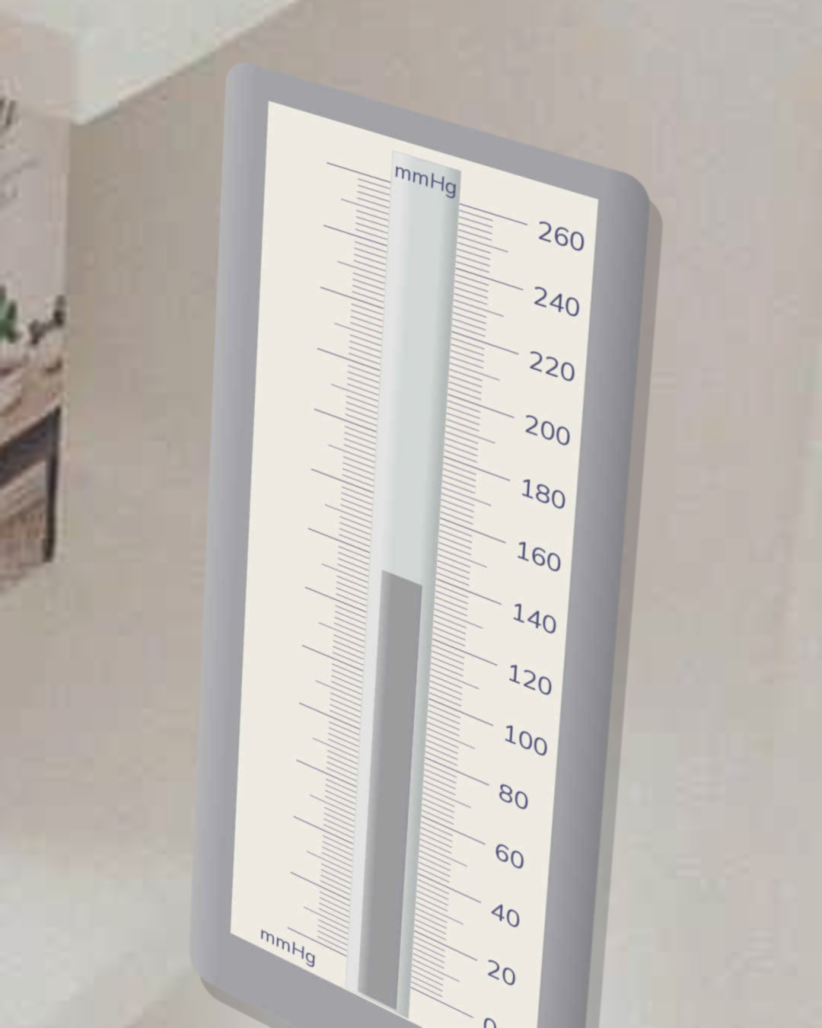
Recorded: 136 (mmHg)
